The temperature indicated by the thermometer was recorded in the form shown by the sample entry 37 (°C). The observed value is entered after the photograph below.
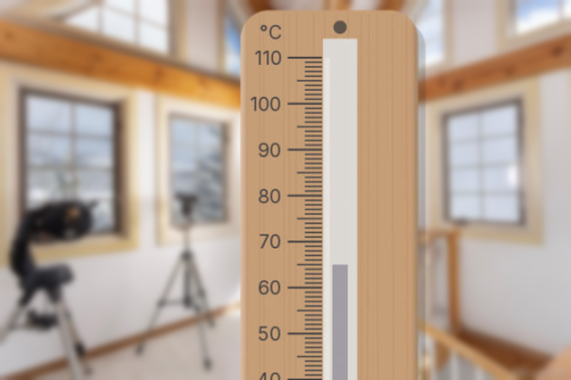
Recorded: 65 (°C)
